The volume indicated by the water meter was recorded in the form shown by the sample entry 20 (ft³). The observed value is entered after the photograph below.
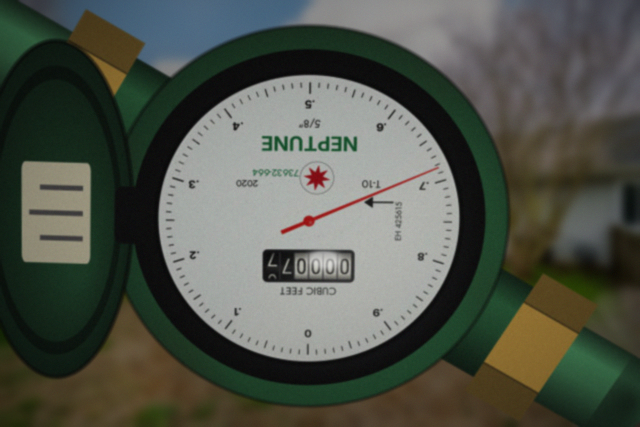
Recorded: 76.68 (ft³)
